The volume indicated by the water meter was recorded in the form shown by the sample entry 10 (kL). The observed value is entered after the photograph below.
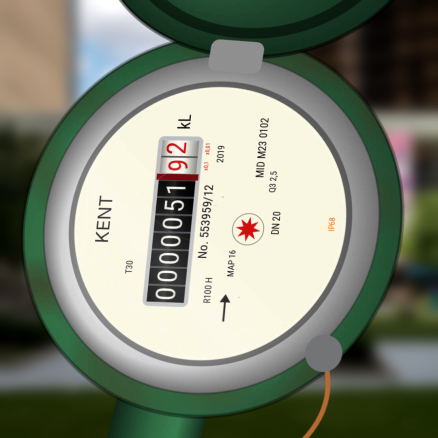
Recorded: 51.92 (kL)
